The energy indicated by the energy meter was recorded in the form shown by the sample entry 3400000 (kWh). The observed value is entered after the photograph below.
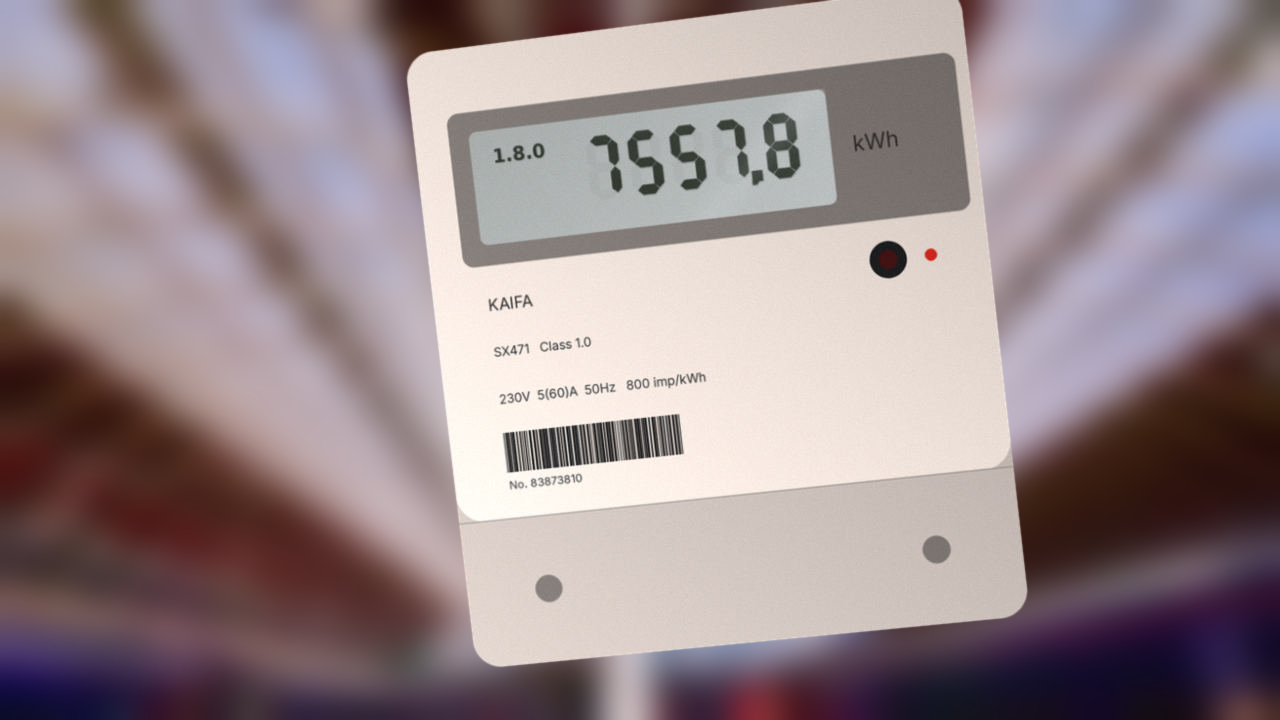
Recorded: 7557.8 (kWh)
